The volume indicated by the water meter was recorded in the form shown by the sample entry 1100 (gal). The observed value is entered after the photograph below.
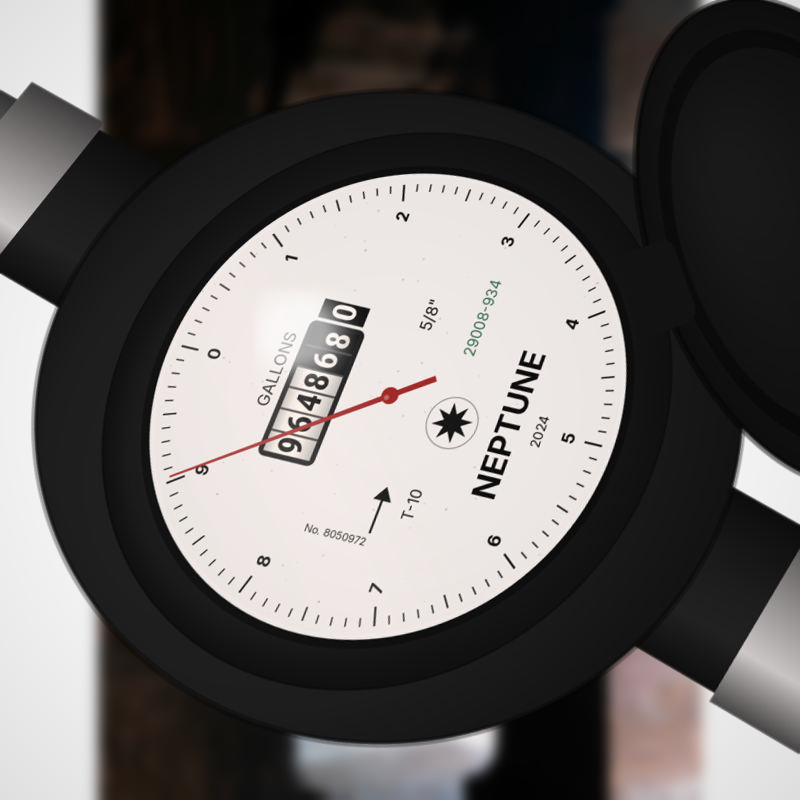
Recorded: 9648679.0 (gal)
